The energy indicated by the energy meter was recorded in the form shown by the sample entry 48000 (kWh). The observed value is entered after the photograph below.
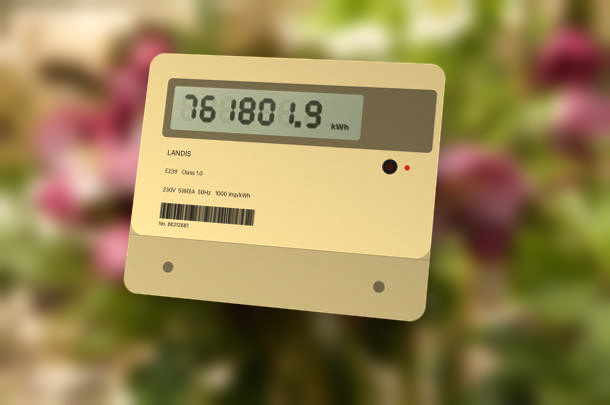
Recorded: 761801.9 (kWh)
